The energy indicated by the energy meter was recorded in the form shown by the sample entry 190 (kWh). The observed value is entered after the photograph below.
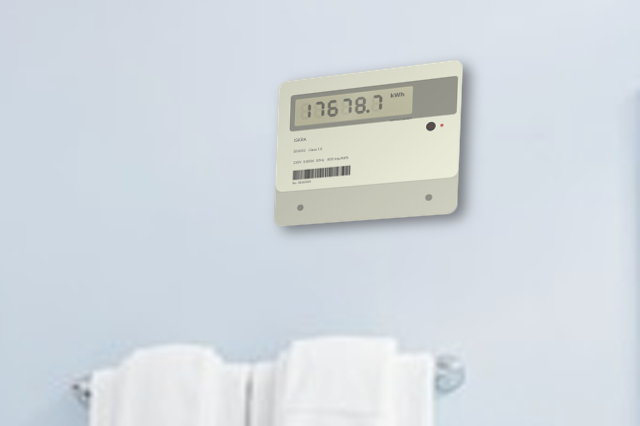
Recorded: 17678.7 (kWh)
